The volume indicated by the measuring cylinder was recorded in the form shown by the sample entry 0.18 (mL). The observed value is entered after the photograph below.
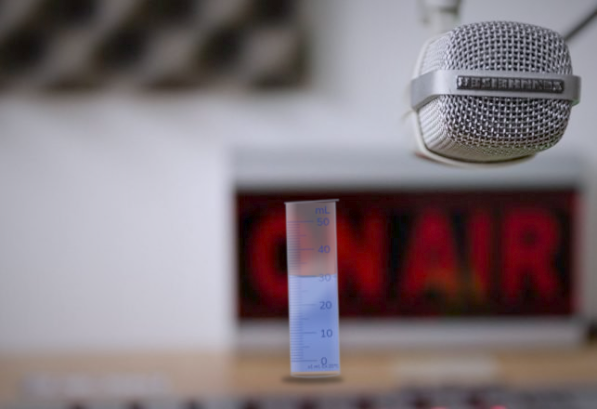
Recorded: 30 (mL)
